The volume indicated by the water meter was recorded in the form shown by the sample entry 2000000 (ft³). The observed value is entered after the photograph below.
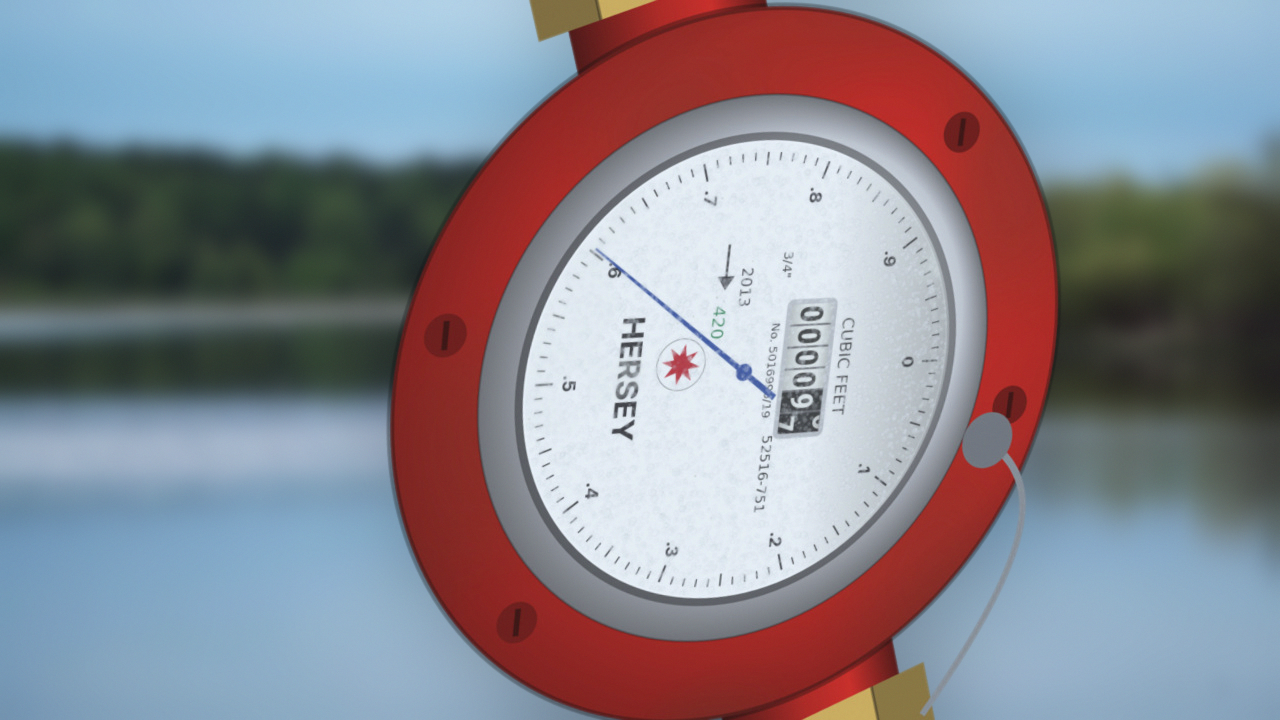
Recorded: 96.60 (ft³)
